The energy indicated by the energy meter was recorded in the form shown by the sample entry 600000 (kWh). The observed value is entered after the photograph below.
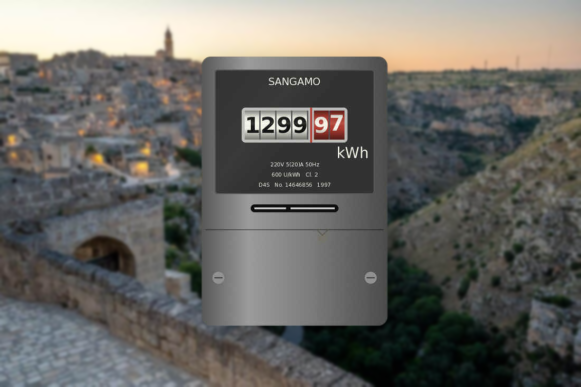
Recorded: 1299.97 (kWh)
